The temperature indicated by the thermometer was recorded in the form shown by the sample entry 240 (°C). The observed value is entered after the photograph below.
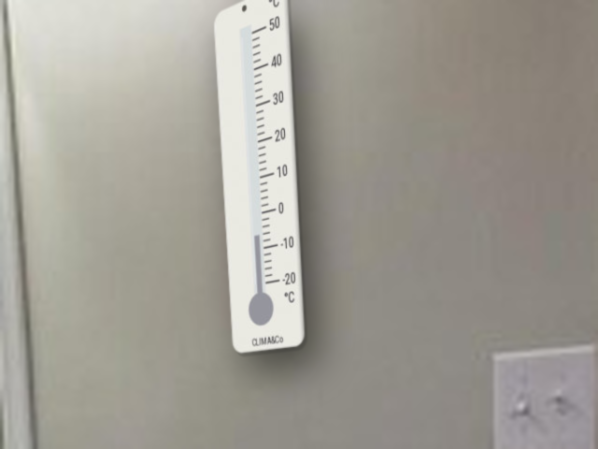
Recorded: -6 (°C)
